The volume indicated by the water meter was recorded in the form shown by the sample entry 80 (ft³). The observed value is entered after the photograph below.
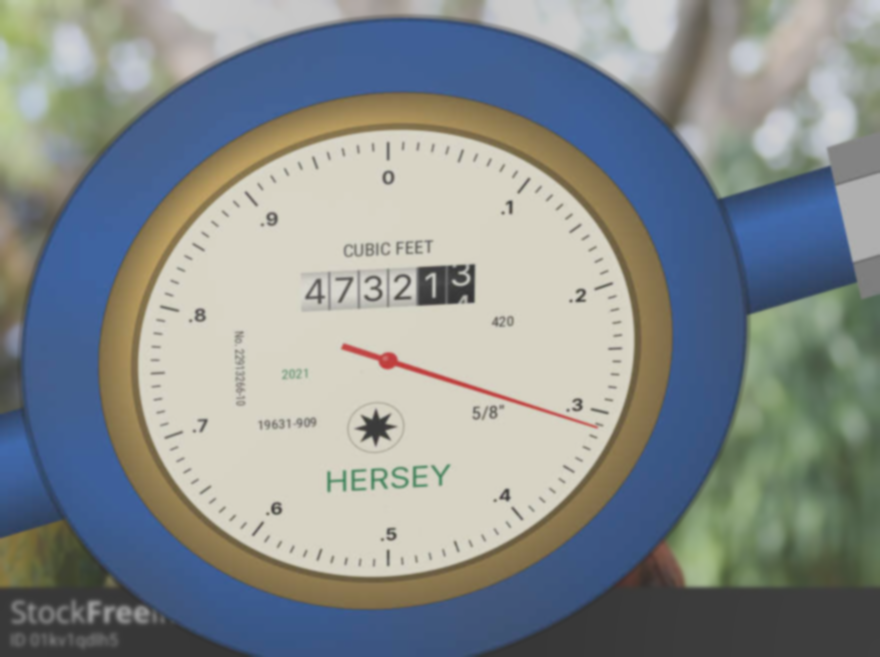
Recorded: 473213.31 (ft³)
